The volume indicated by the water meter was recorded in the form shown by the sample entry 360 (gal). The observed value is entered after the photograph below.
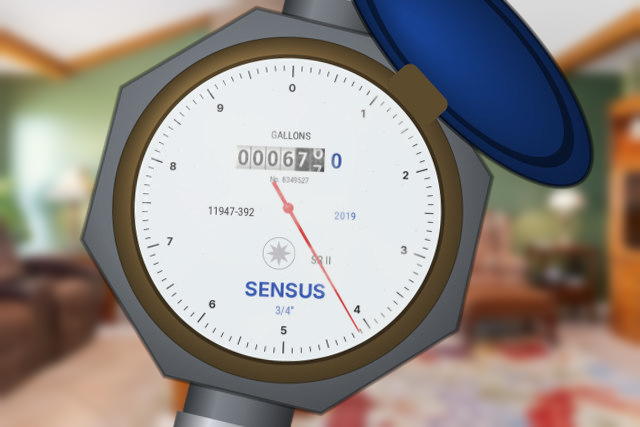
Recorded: 6764.1 (gal)
